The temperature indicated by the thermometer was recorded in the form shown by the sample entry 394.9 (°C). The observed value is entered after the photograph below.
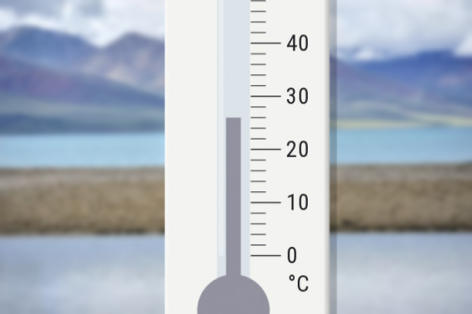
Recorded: 26 (°C)
